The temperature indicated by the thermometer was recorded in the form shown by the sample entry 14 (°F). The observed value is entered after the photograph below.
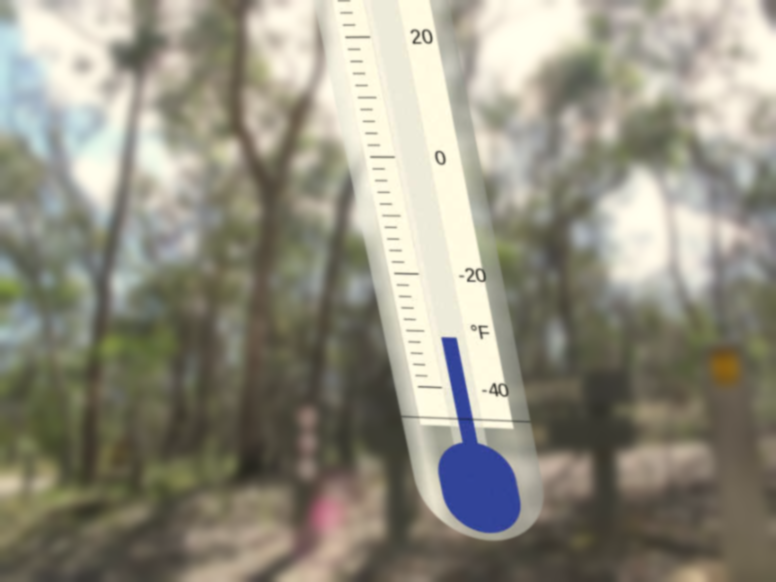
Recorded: -31 (°F)
